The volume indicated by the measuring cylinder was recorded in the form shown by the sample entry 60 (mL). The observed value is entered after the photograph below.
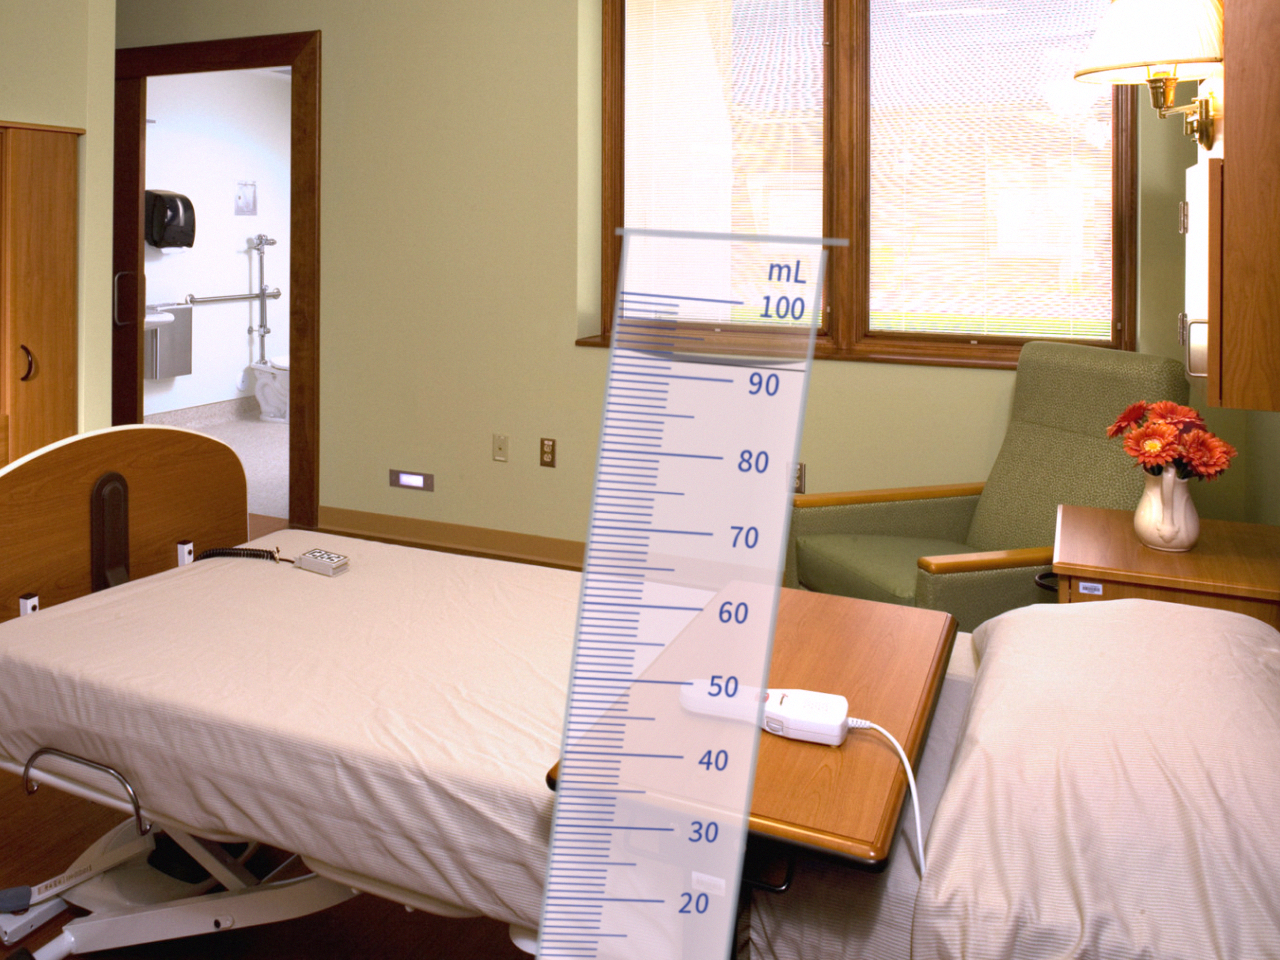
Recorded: 92 (mL)
